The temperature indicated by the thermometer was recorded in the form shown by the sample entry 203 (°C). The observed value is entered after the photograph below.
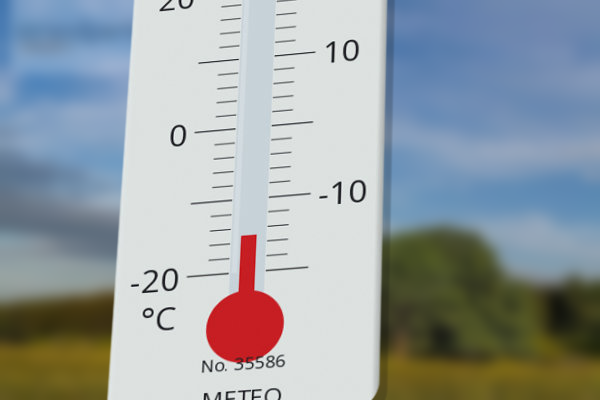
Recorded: -15 (°C)
